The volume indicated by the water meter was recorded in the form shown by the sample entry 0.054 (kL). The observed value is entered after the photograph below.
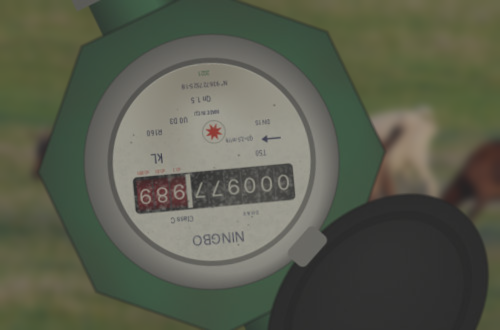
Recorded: 977.989 (kL)
